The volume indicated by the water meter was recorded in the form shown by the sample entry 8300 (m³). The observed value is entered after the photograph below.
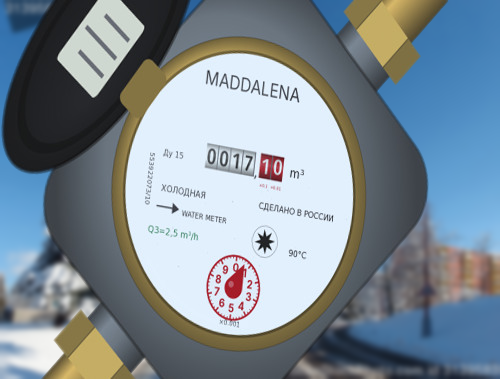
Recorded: 17.100 (m³)
